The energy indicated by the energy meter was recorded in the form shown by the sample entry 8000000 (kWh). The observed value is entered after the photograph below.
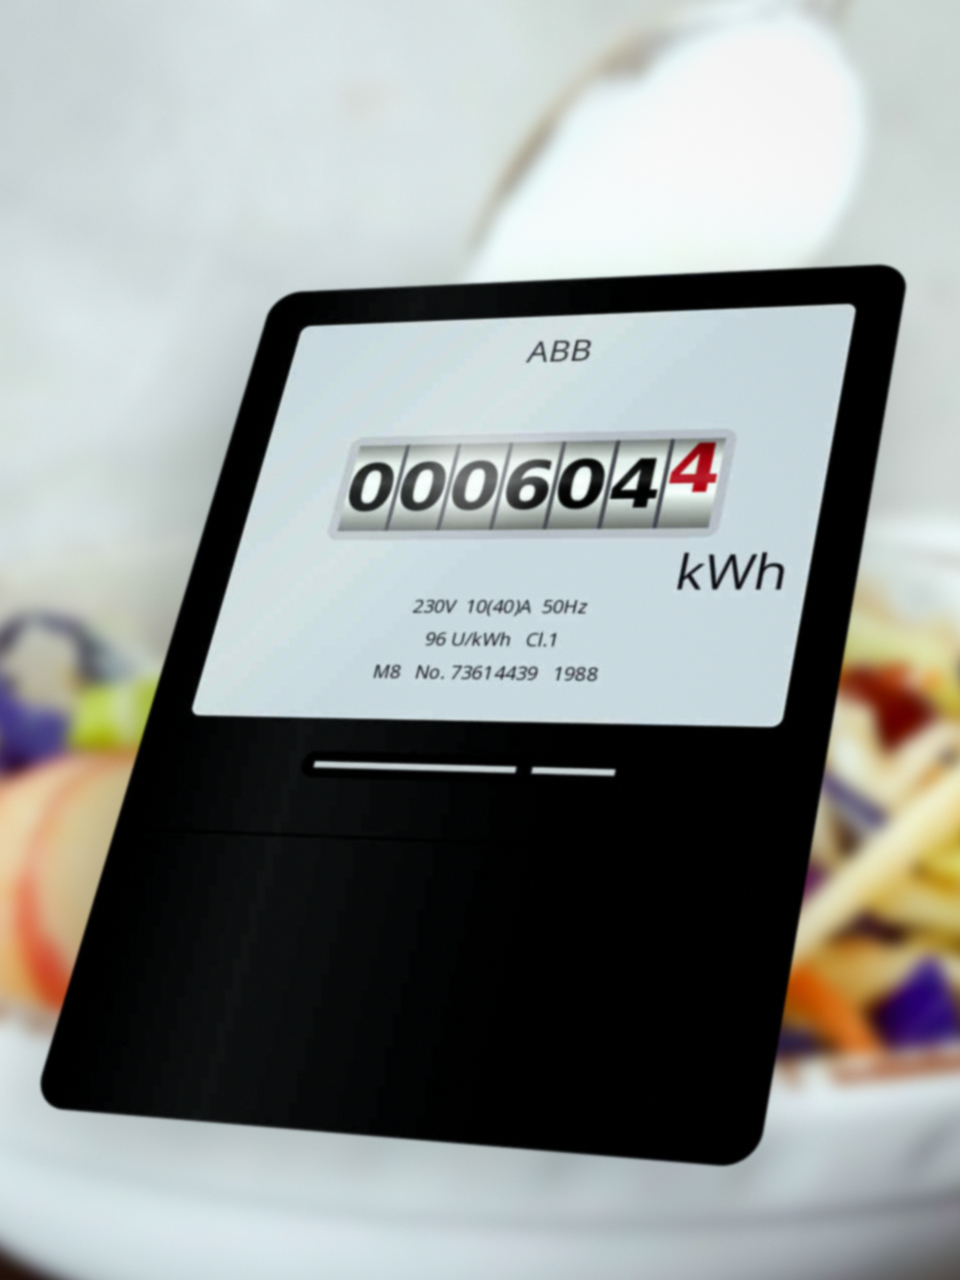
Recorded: 604.4 (kWh)
